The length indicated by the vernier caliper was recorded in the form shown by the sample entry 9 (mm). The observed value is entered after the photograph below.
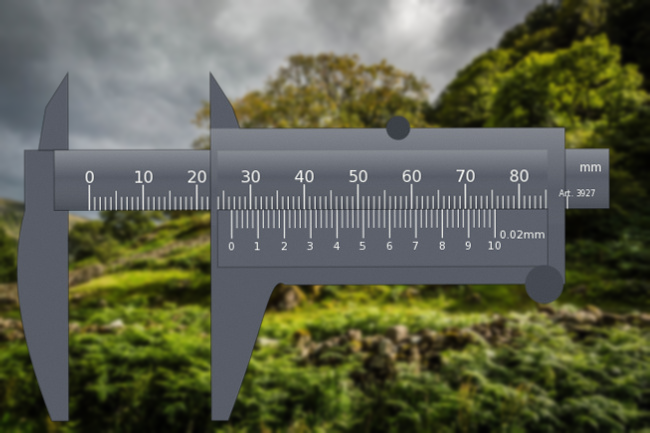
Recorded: 26.5 (mm)
